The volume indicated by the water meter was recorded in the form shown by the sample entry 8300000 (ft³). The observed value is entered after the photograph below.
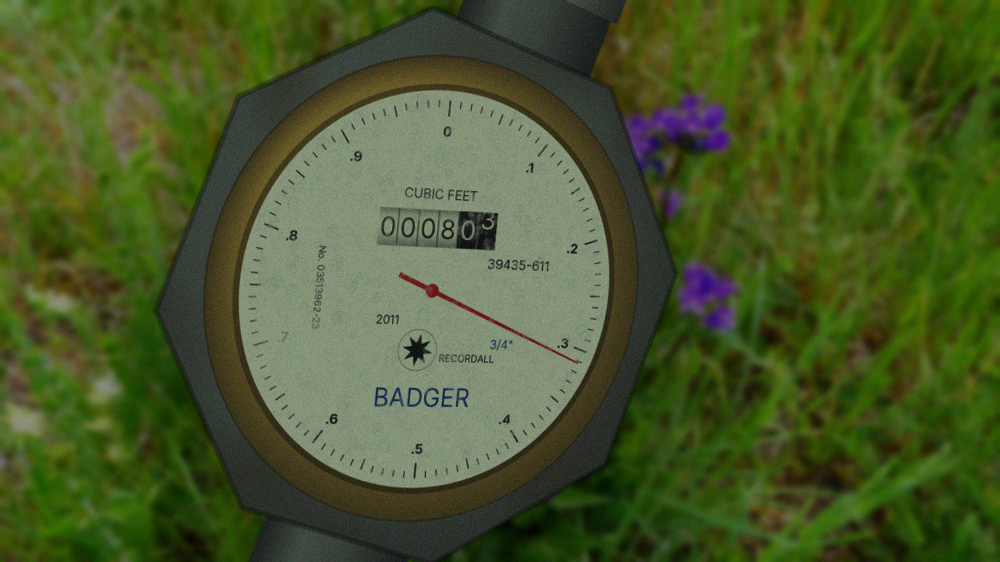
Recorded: 803.31 (ft³)
